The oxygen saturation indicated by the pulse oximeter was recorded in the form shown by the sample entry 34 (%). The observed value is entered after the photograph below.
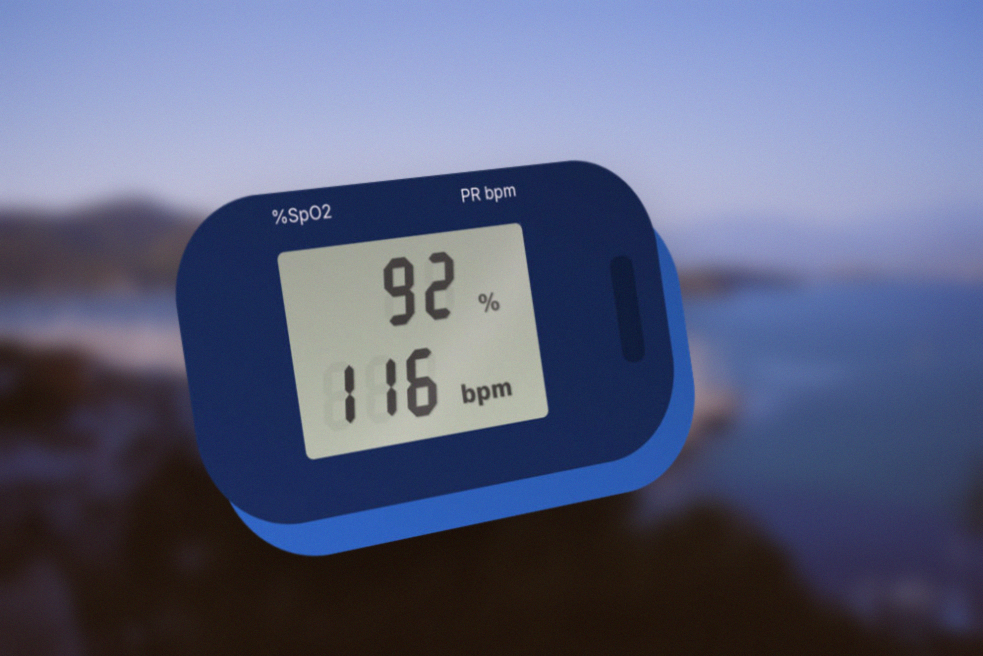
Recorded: 92 (%)
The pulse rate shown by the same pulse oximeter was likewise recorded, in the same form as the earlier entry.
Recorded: 116 (bpm)
